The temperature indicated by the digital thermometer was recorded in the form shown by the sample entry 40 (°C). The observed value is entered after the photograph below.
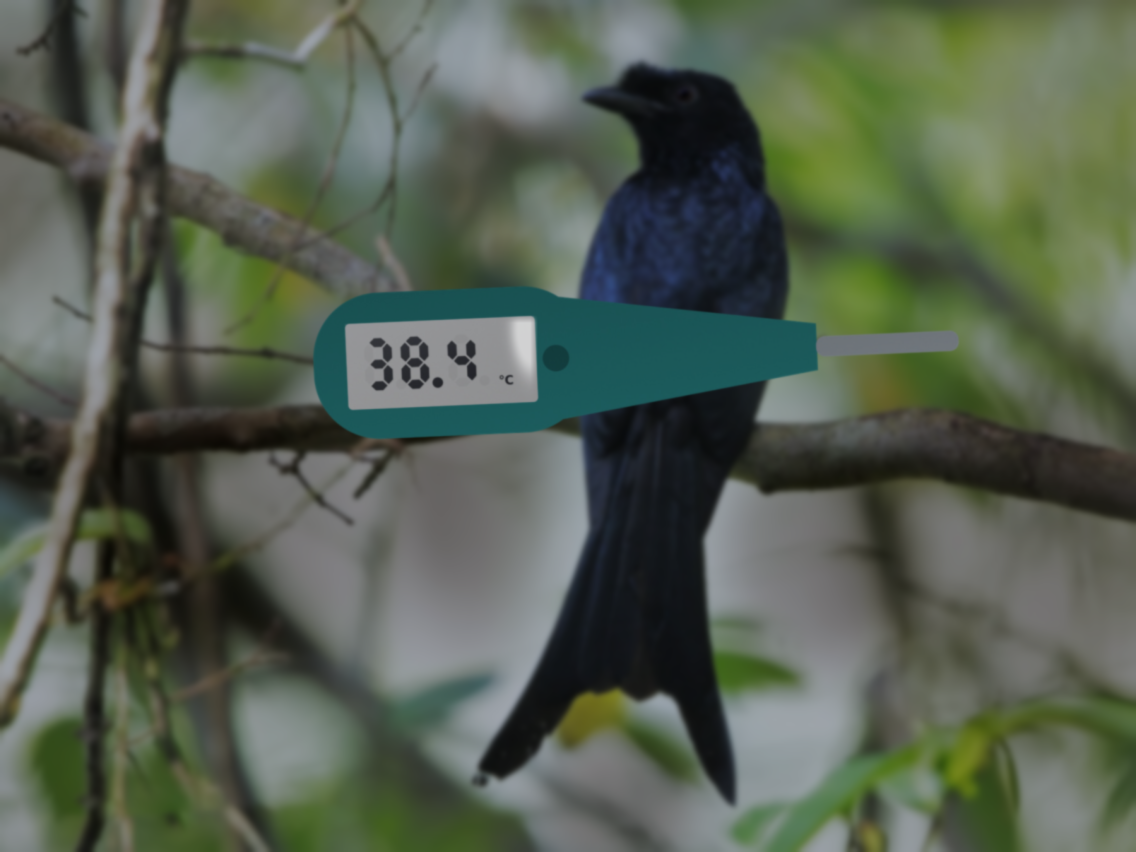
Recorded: 38.4 (°C)
